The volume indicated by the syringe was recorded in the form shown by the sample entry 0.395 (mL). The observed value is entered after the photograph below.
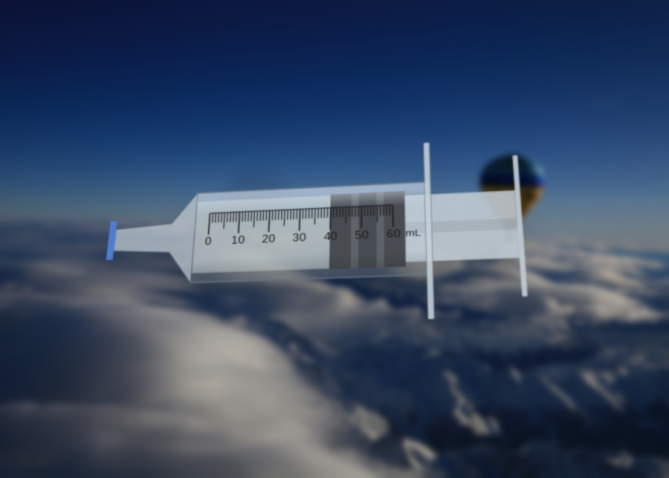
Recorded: 40 (mL)
